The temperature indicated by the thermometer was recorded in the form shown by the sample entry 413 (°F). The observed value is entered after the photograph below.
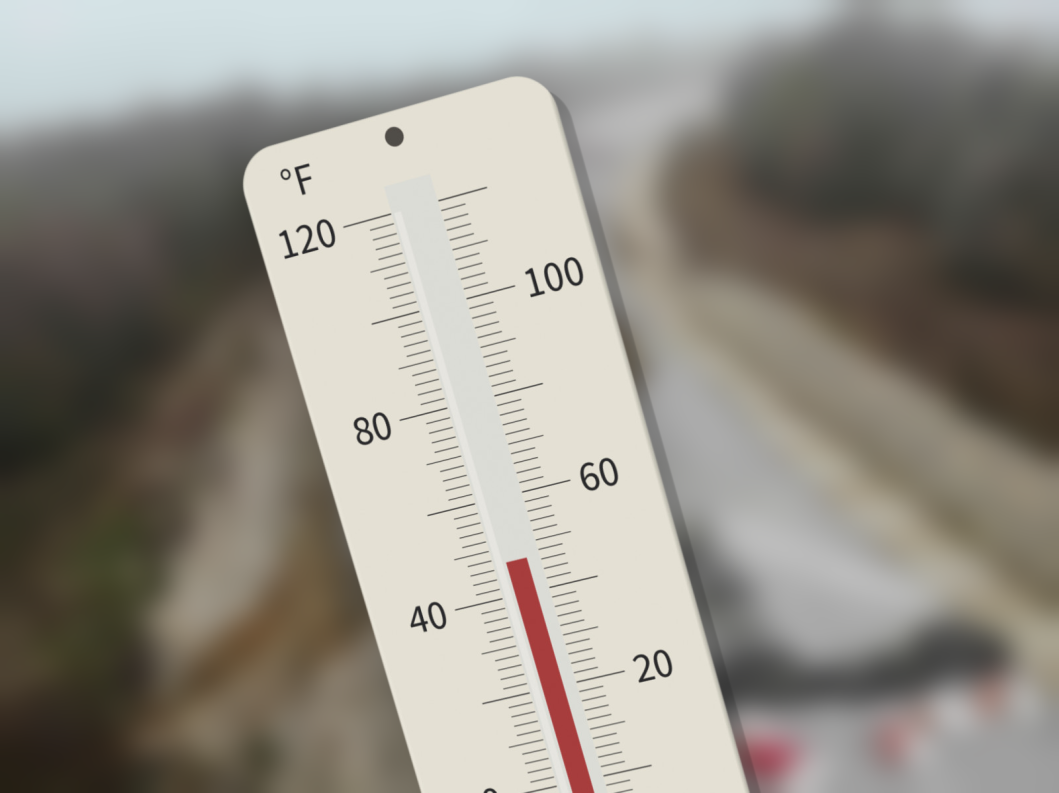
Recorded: 47 (°F)
